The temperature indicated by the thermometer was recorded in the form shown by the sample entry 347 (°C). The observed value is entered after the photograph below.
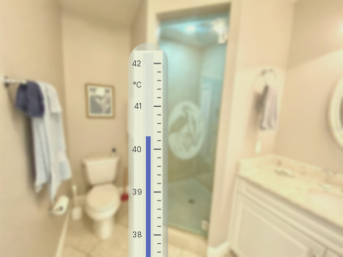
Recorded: 40.3 (°C)
